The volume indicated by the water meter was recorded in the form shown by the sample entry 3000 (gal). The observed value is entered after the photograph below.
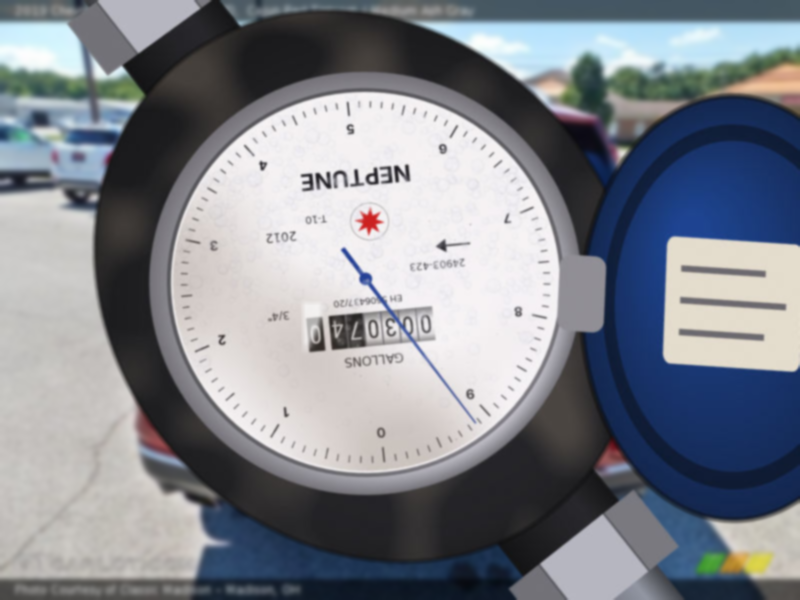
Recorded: 30739.1 (gal)
